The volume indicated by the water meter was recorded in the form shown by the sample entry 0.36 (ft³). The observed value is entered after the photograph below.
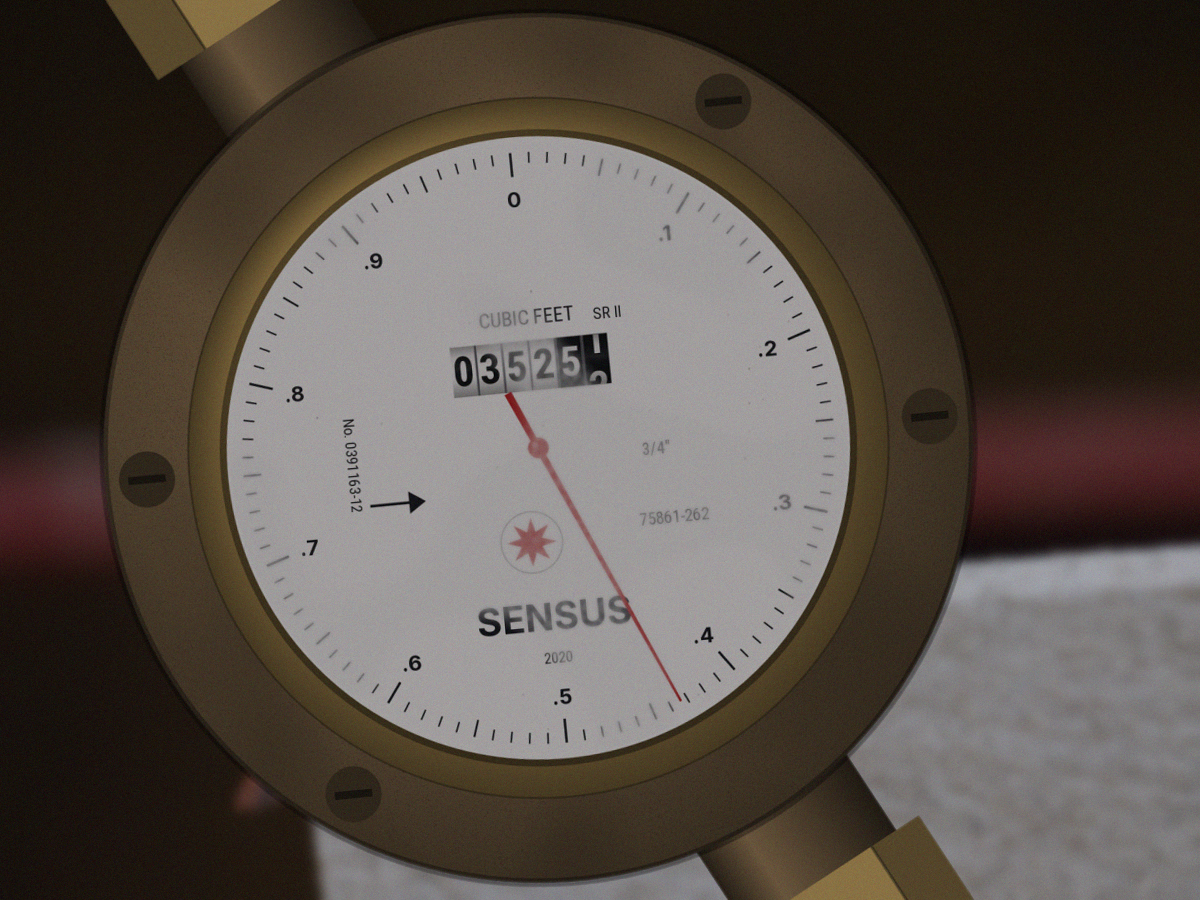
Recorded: 35251.43 (ft³)
